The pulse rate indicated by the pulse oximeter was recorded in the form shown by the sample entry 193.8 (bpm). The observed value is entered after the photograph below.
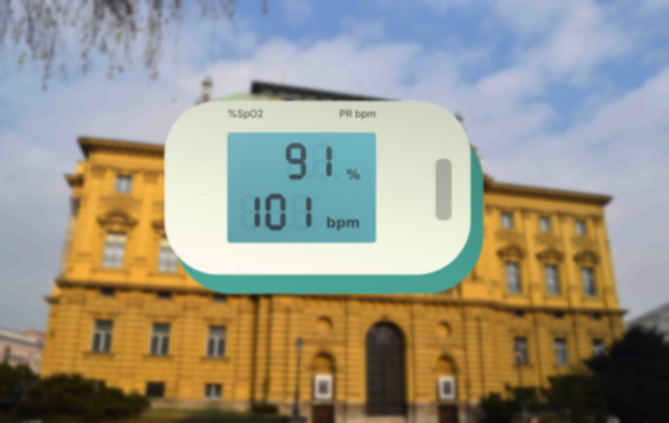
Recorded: 101 (bpm)
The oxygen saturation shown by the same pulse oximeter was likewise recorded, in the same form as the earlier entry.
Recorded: 91 (%)
